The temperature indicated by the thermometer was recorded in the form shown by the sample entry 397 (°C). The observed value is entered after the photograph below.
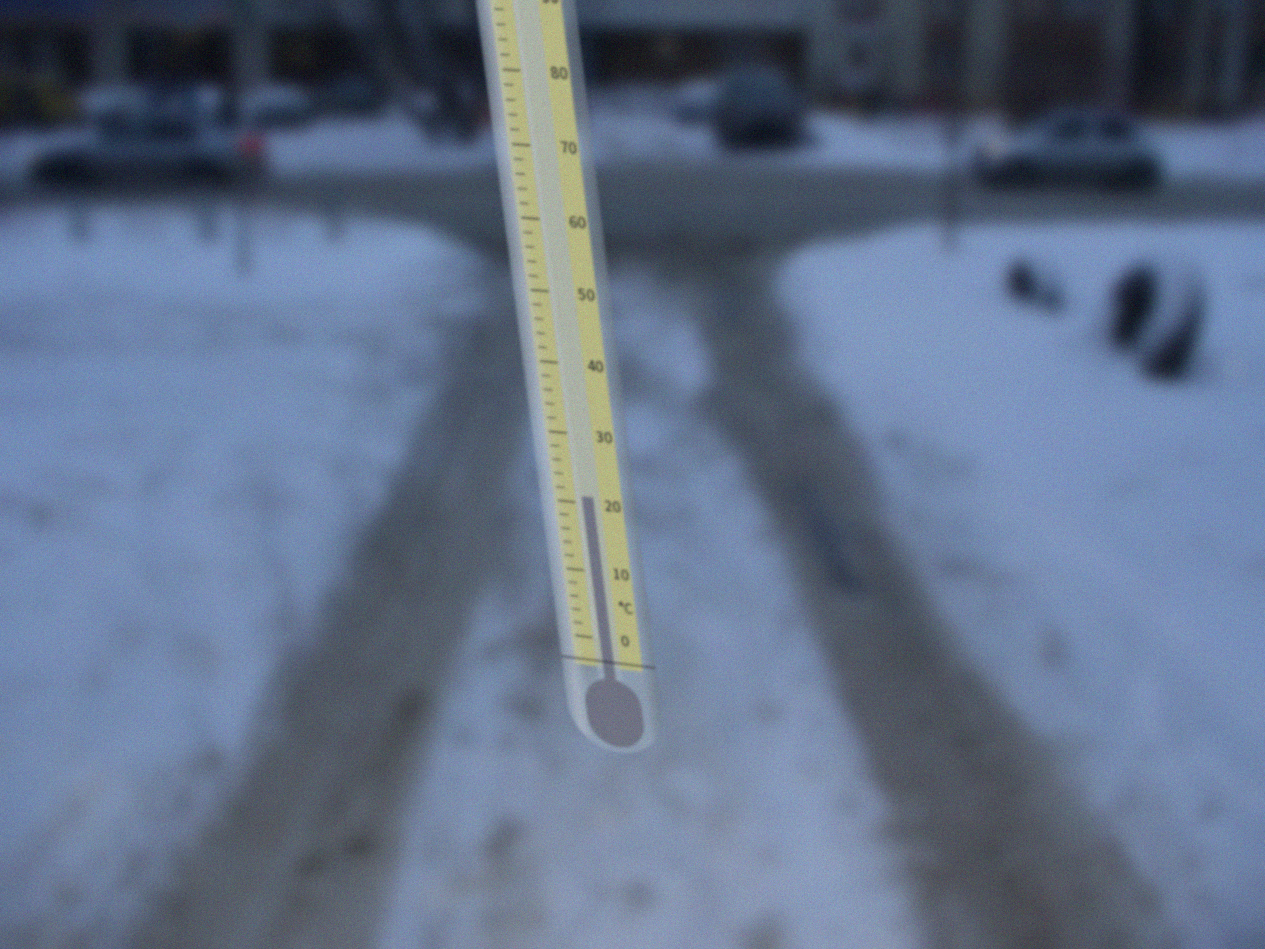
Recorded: 21 (°C)
